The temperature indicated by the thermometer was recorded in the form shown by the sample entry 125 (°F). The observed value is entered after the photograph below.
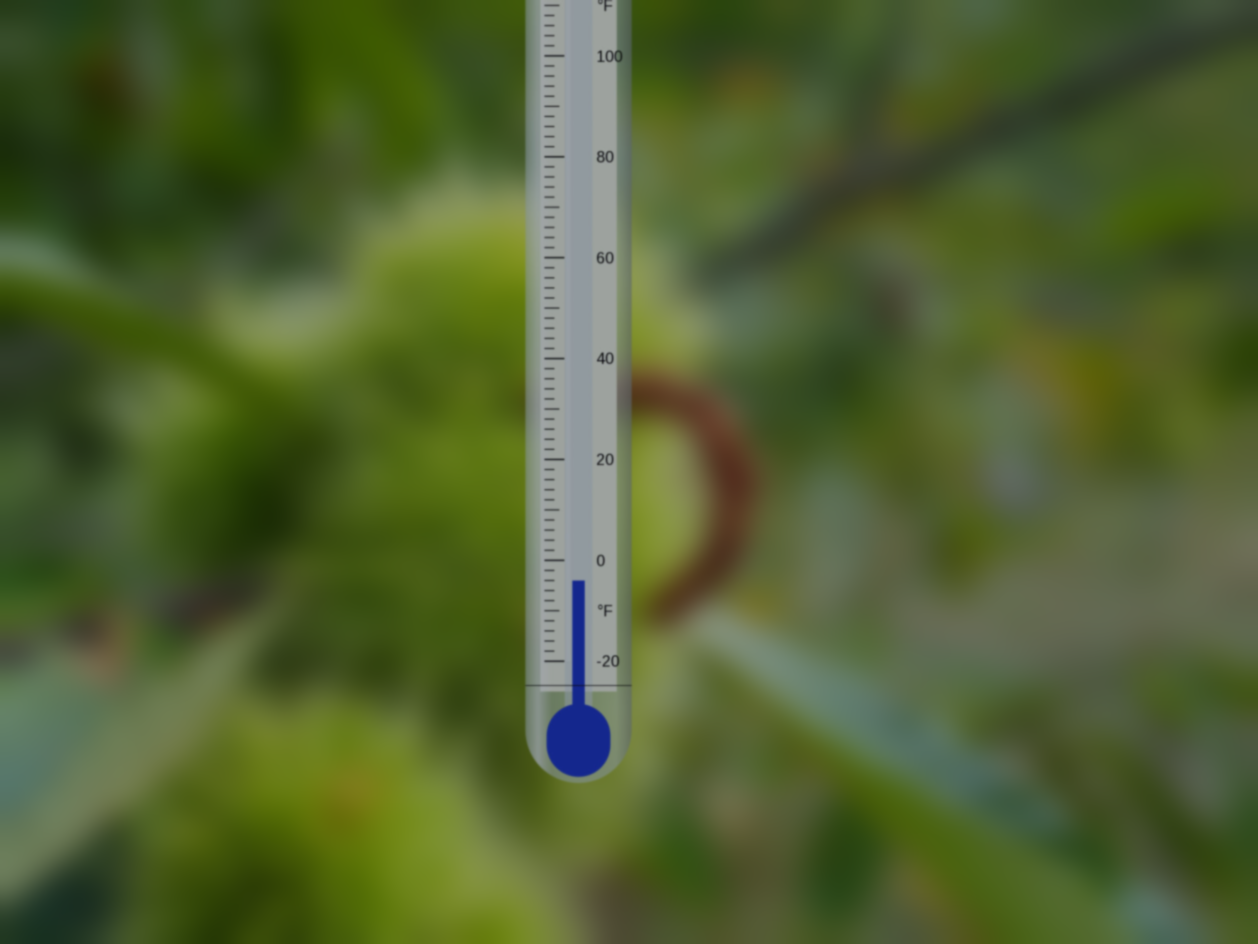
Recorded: -4 (°F)
